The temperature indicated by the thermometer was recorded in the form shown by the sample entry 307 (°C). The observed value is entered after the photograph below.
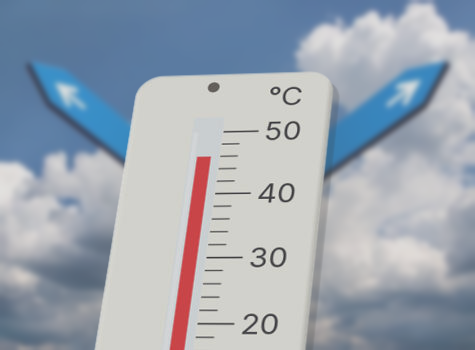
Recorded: 46 (°C)
